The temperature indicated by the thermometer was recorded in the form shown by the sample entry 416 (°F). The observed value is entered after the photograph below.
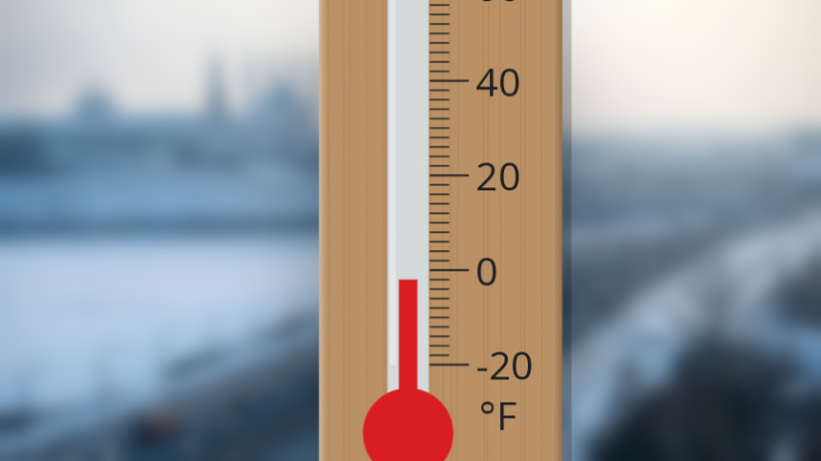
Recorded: -2 (°F)
